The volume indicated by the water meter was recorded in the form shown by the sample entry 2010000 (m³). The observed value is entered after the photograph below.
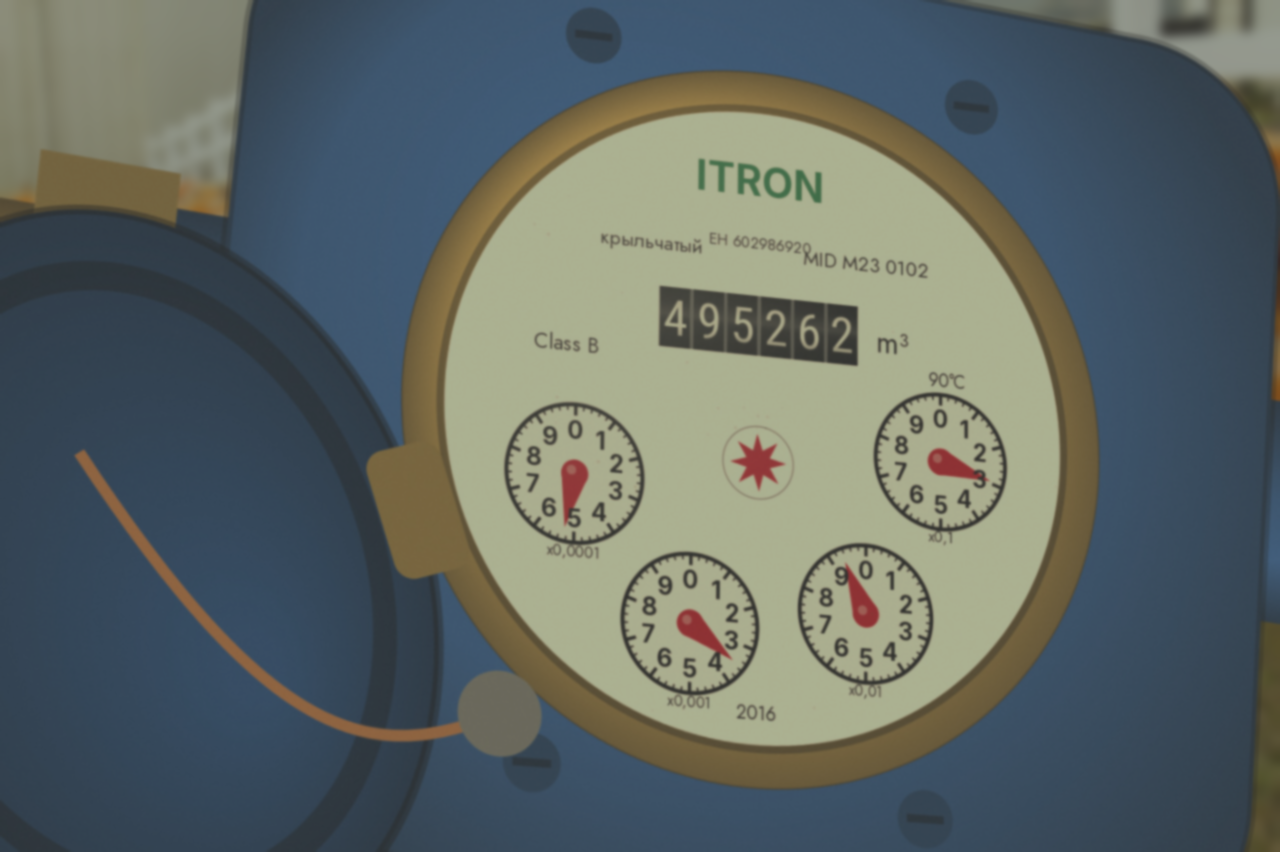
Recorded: 495262.2935 (m³)
